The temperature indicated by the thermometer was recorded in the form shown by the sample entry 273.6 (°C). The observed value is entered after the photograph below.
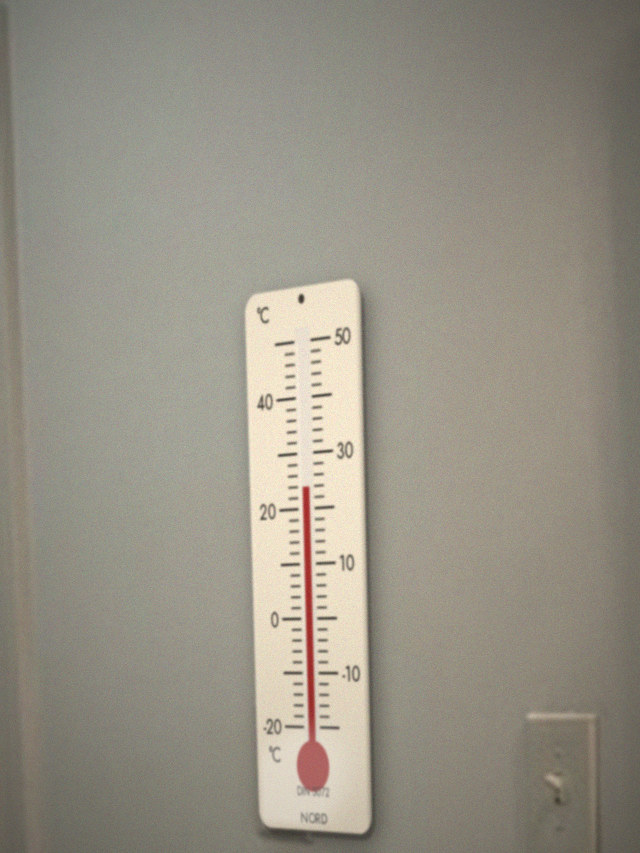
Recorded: 24 (°C)
